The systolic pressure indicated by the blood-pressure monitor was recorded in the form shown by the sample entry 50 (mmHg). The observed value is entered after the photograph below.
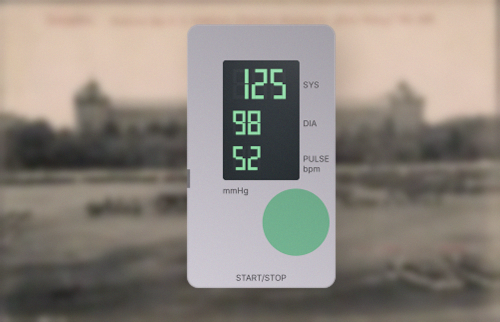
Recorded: 125 (mmHg)
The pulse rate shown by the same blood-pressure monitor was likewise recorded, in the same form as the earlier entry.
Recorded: 52 (bpm)
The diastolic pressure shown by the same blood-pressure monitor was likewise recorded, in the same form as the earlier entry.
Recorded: 98 (mmHg)
